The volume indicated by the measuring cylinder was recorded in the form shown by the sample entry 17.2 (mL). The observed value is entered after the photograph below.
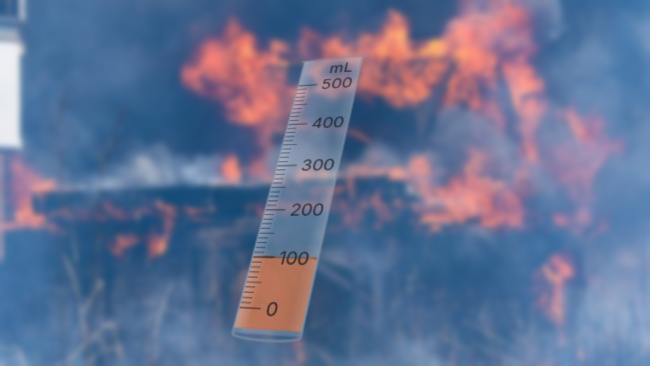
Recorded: 100 (mL)
